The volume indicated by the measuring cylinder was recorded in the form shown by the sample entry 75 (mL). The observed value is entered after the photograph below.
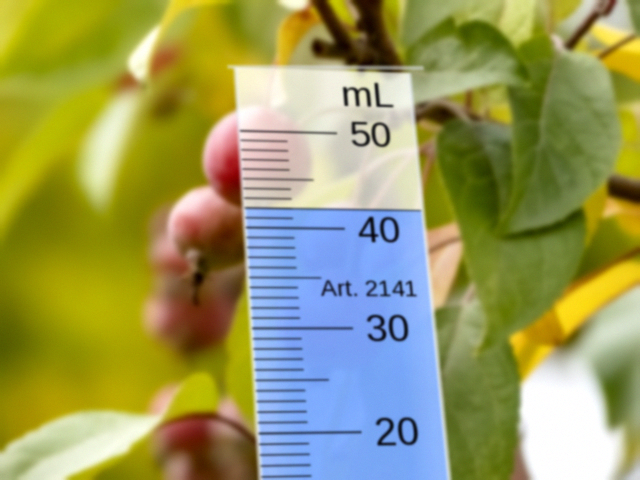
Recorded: 42 (mL)
